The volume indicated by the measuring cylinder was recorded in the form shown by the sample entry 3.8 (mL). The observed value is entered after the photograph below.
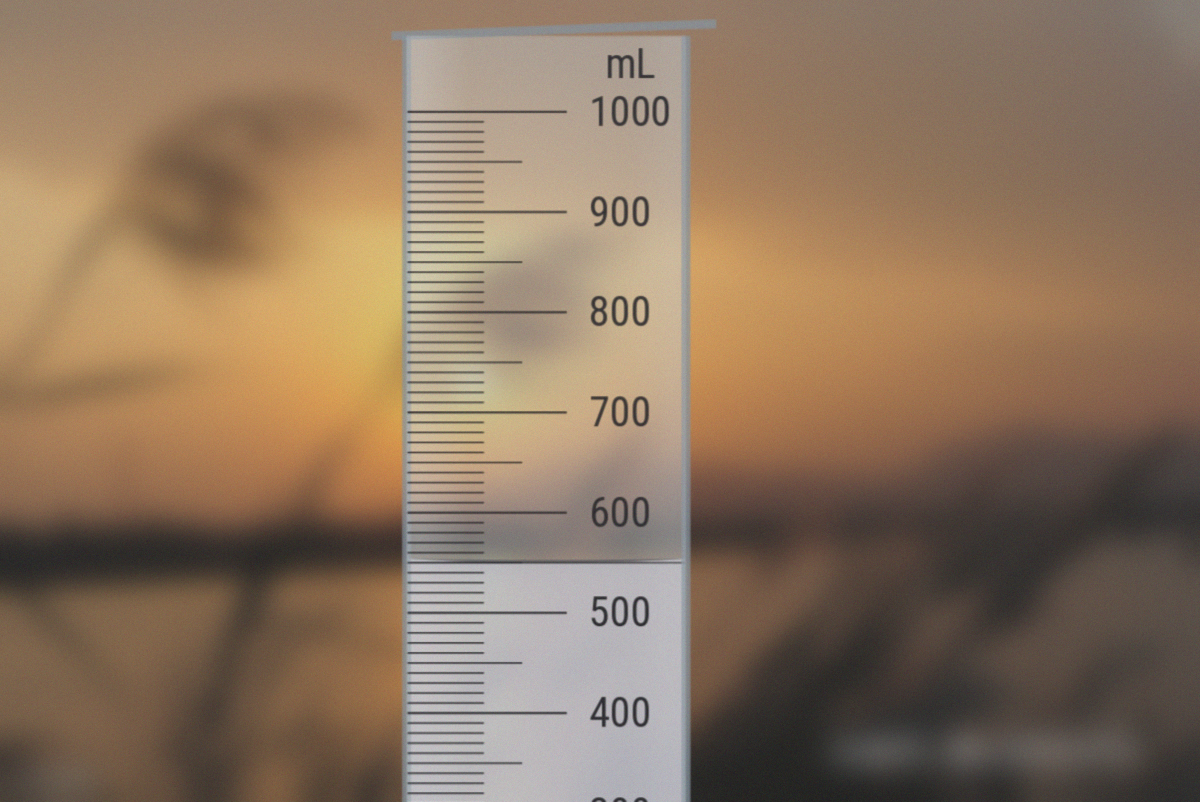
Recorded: 550 (mL)
